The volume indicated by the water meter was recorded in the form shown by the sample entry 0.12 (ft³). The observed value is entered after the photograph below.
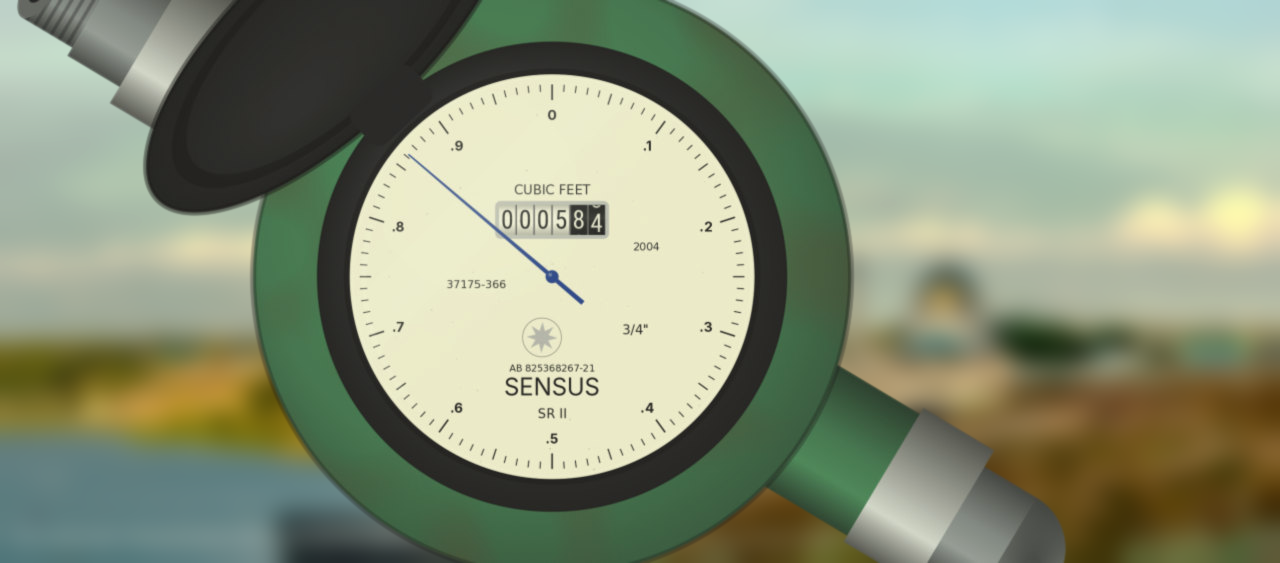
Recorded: 583.86 (ft³)
